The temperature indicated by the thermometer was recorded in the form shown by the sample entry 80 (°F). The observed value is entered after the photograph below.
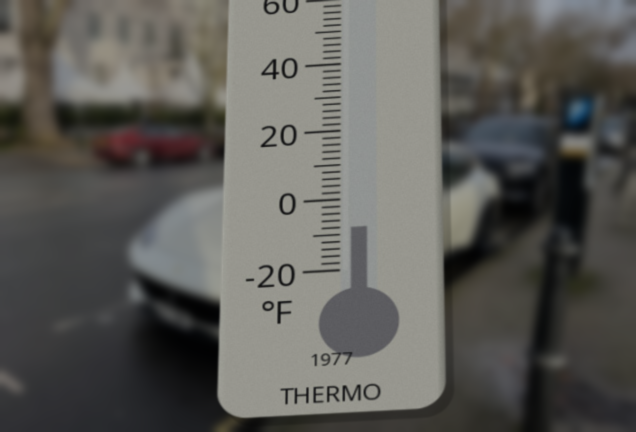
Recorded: -8 (°F)
